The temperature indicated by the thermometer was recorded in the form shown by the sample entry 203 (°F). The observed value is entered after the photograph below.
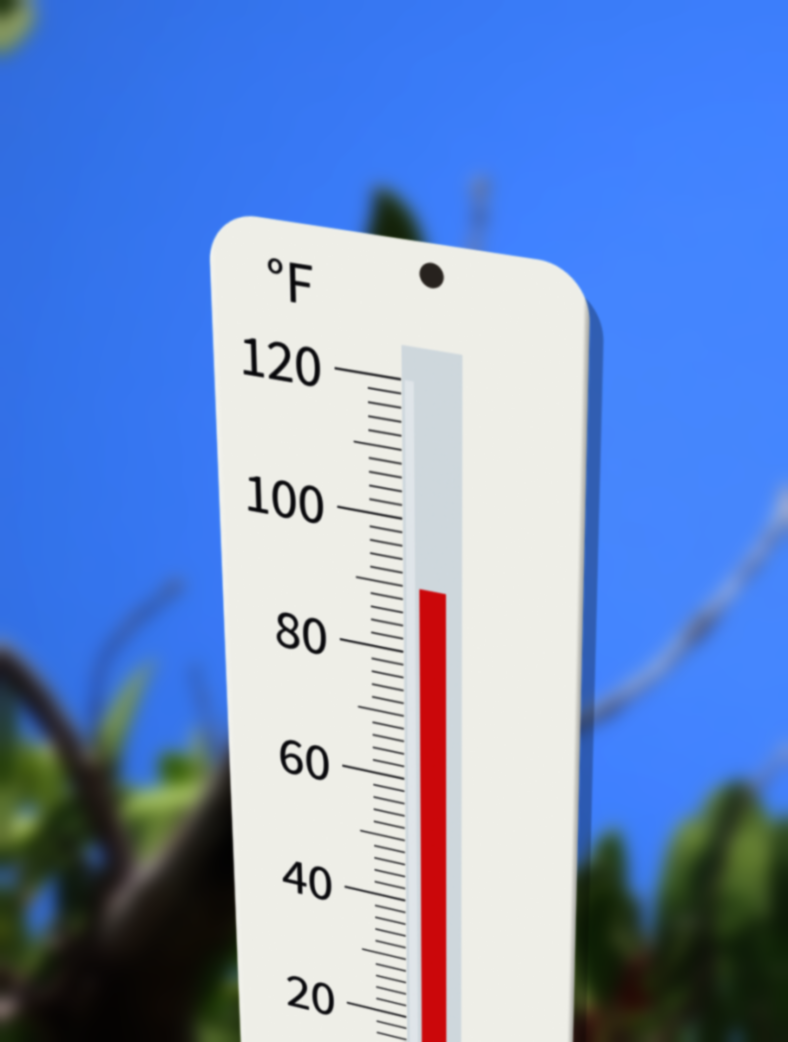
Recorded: 90 (°F)
